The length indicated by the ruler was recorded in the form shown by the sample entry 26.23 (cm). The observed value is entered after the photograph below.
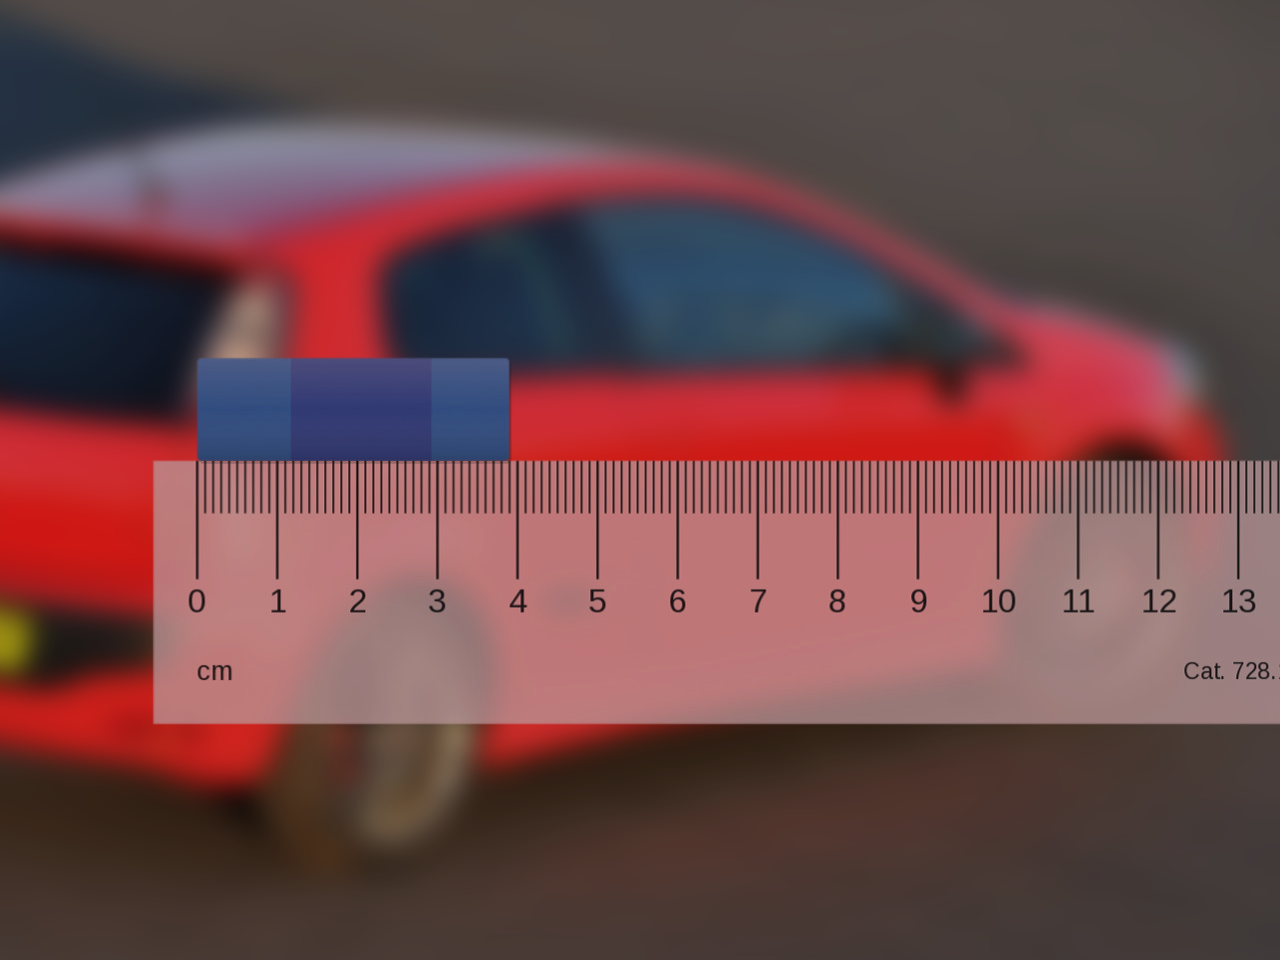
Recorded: 3.9 (cm)
